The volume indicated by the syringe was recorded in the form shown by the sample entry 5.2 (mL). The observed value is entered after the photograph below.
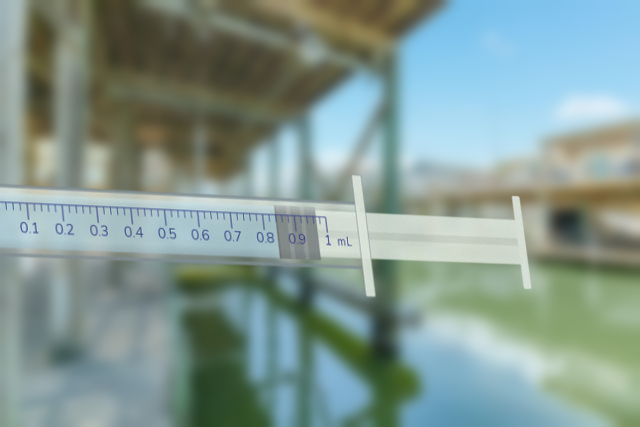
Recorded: 0.84 (mL)
